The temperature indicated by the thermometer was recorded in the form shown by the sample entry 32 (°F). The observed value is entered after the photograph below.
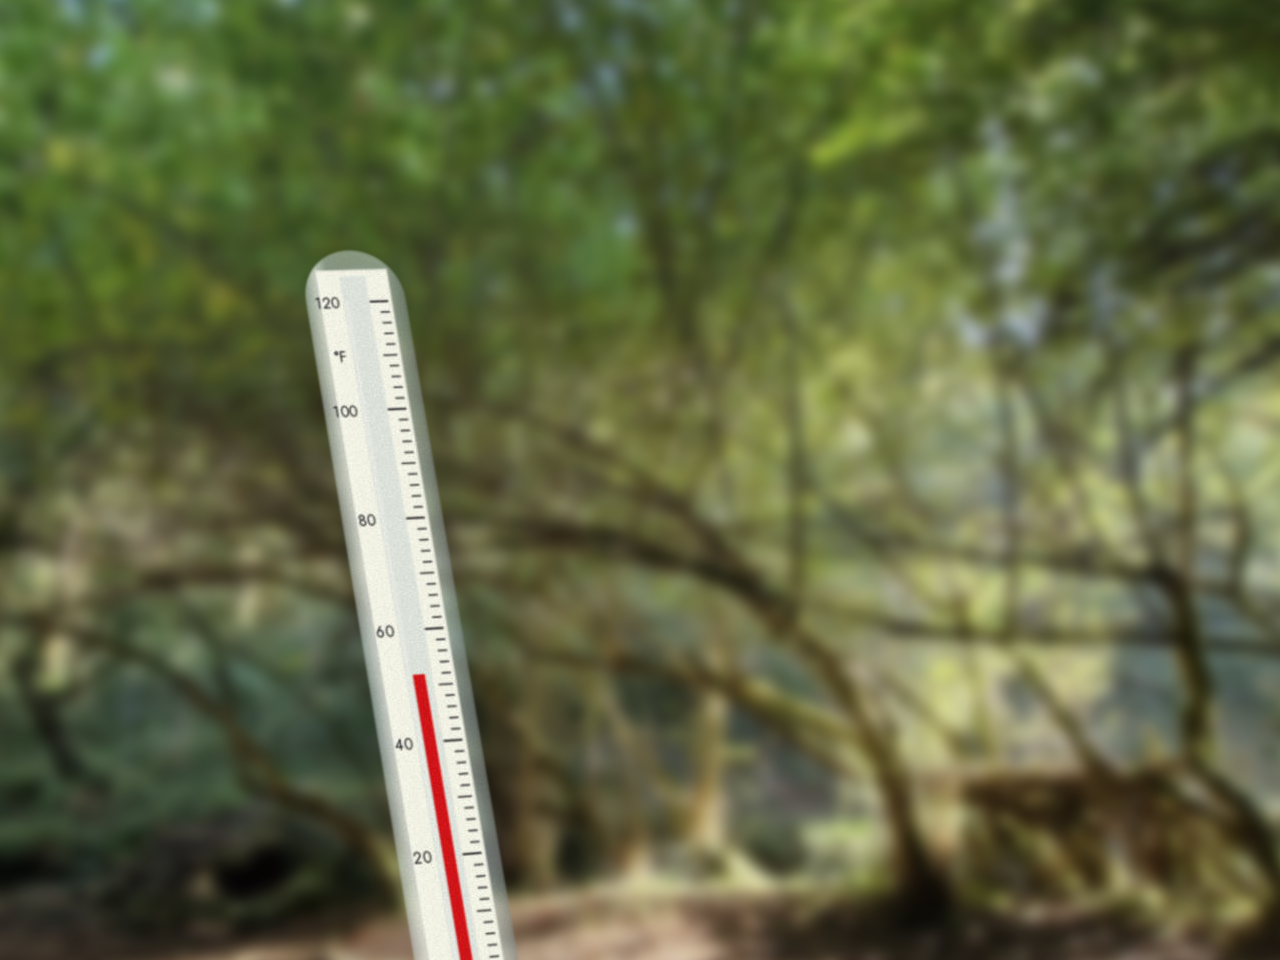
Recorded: 52 (°F)
